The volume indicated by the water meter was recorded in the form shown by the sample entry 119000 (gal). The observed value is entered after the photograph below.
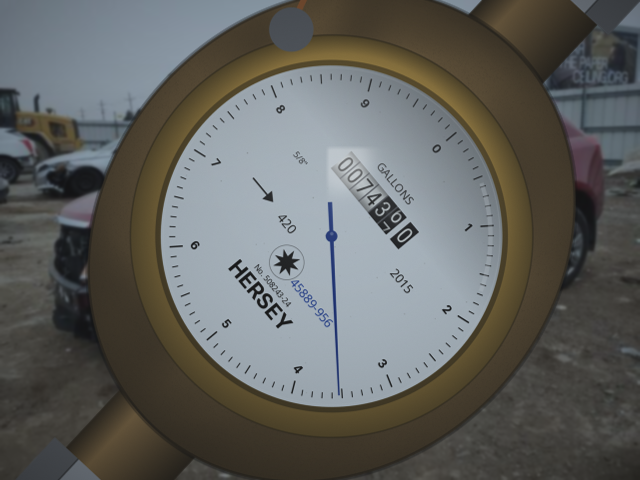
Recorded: 74363.5 (gal)
